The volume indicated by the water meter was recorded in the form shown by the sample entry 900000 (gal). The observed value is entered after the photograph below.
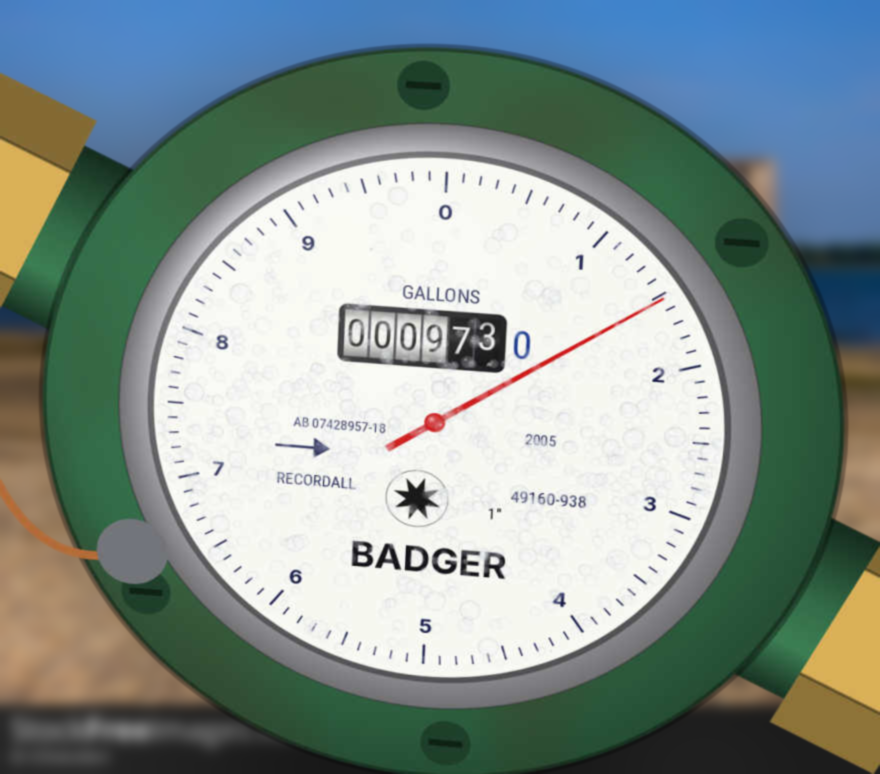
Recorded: 9731.5 (gal)
